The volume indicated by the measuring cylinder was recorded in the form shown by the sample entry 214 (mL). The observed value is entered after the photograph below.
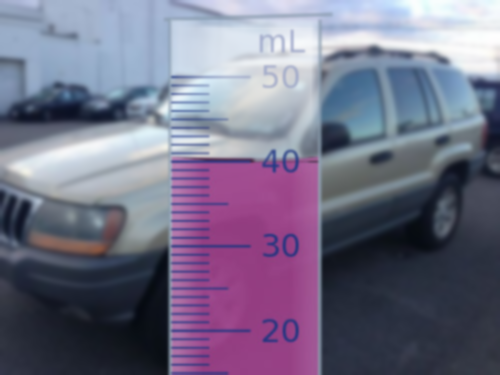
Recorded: 40 (mL)
